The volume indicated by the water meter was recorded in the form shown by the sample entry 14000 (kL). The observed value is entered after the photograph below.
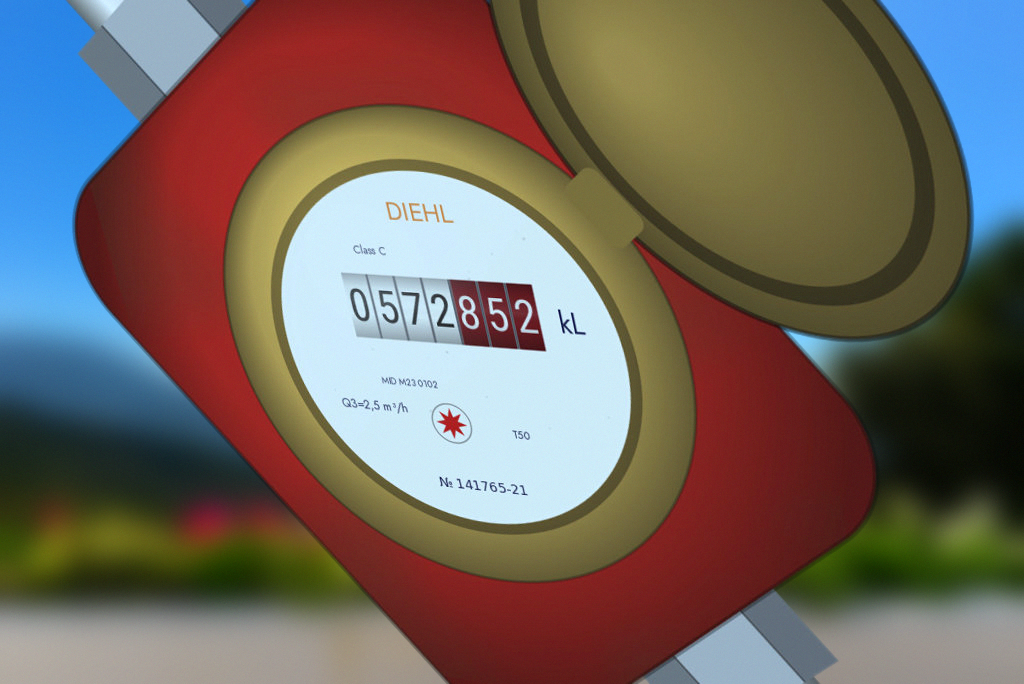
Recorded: 572.852 (kL)
